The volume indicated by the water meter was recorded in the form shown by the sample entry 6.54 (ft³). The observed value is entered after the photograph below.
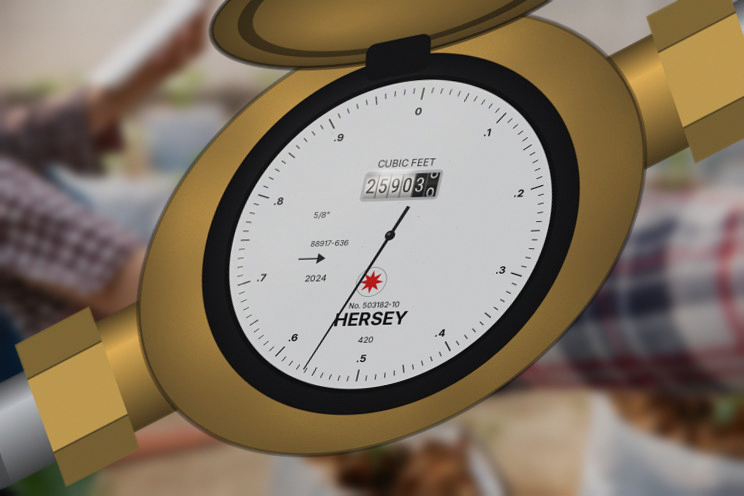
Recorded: 259038.56 (ft³)
